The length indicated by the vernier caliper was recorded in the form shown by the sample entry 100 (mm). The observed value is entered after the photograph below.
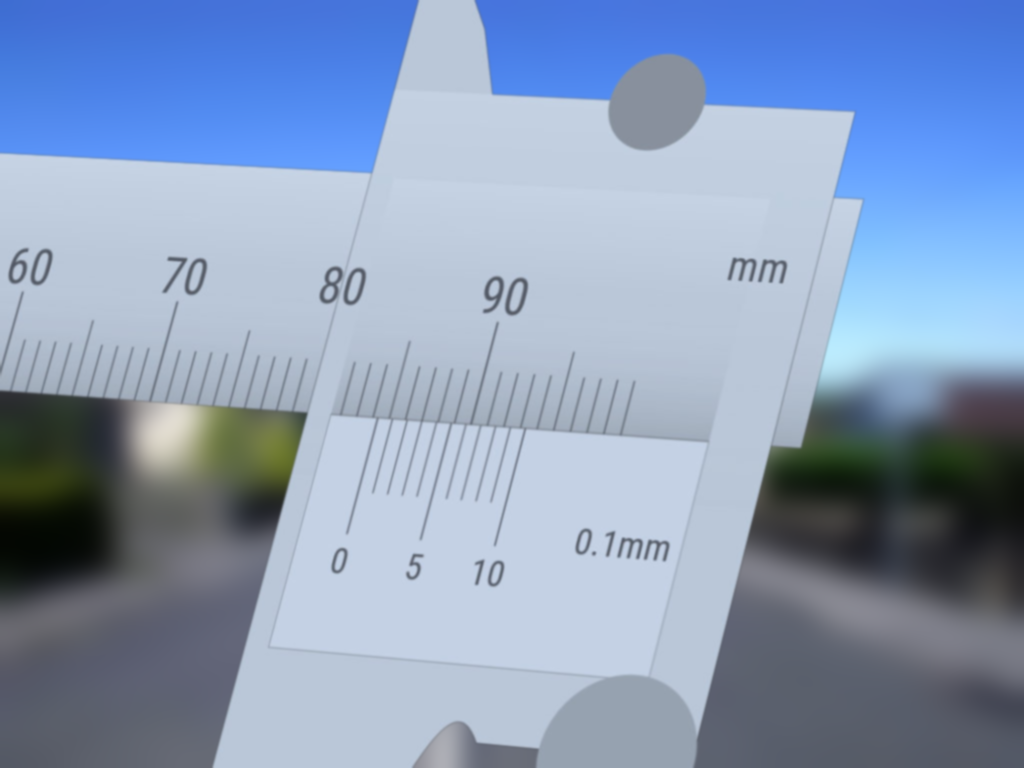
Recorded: 84.3 (mm)
